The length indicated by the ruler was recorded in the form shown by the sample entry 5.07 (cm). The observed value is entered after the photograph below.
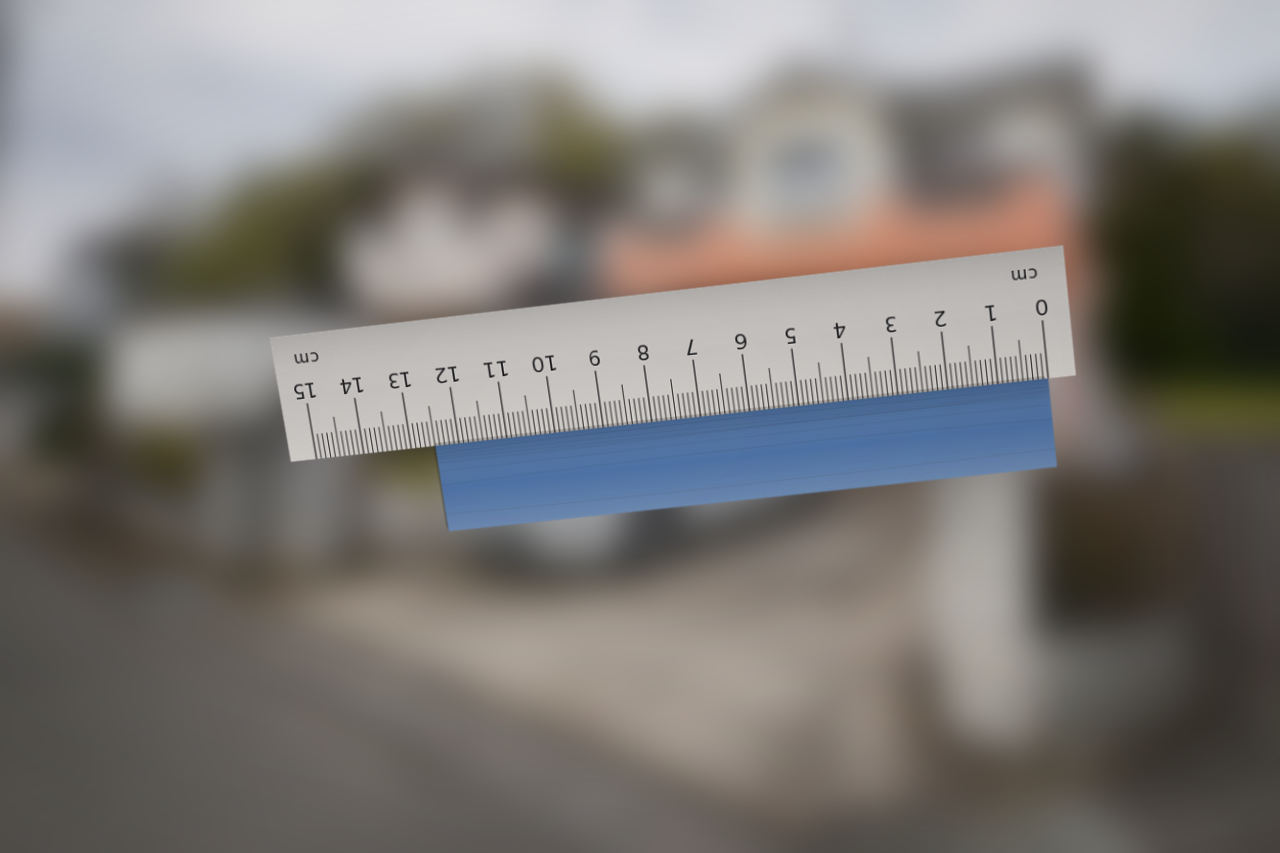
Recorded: 12.5 (cm)
